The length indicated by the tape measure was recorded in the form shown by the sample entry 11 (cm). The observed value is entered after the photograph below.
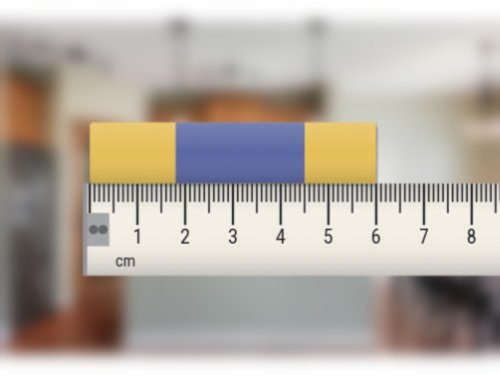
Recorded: 6 (cm)
